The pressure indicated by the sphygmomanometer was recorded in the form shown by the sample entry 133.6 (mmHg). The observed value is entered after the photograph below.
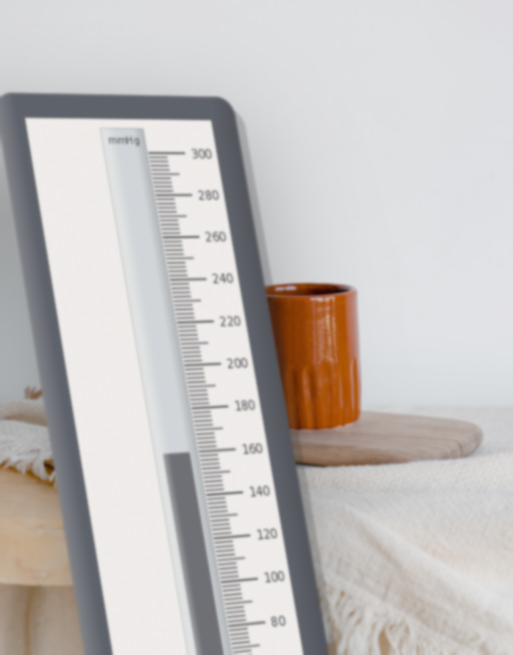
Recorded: 160 (mmHg)
